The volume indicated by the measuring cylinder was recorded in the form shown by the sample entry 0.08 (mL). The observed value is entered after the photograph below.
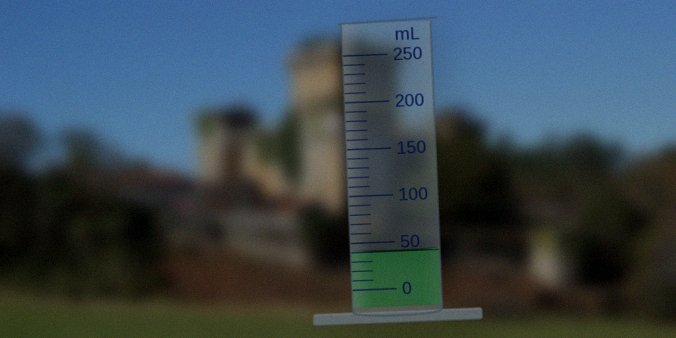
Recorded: 40 (mL)
